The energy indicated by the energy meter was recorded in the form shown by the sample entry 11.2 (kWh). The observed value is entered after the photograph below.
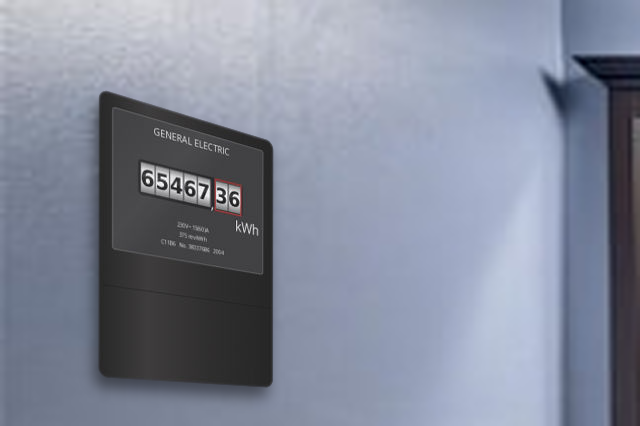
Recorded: 65467.36 (kWh)
